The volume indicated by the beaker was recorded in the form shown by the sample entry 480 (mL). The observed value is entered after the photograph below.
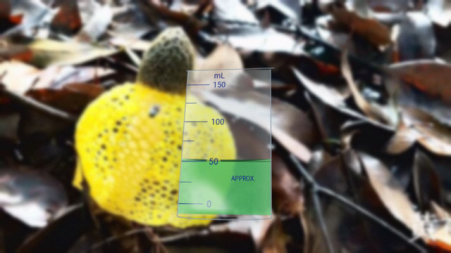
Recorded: 50 (mL)
